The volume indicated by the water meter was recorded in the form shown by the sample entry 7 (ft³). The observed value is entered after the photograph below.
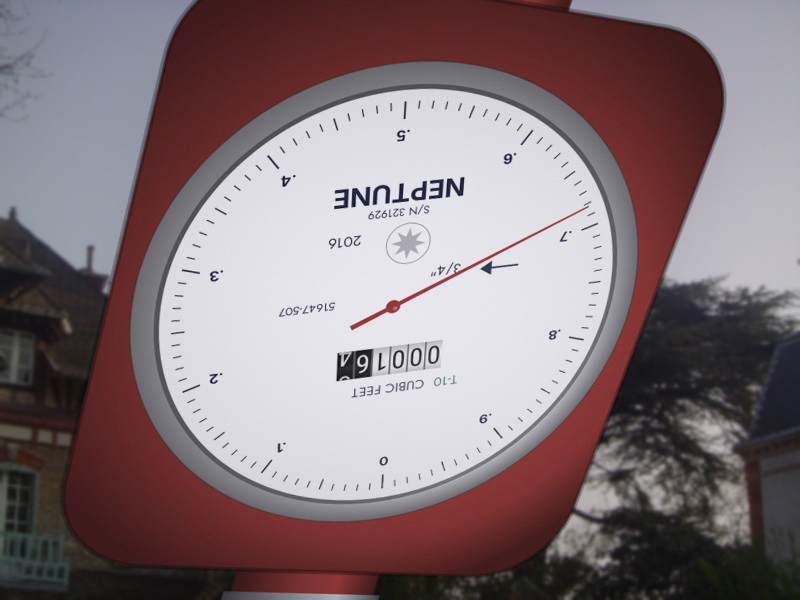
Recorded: 163.68 (ft³)
